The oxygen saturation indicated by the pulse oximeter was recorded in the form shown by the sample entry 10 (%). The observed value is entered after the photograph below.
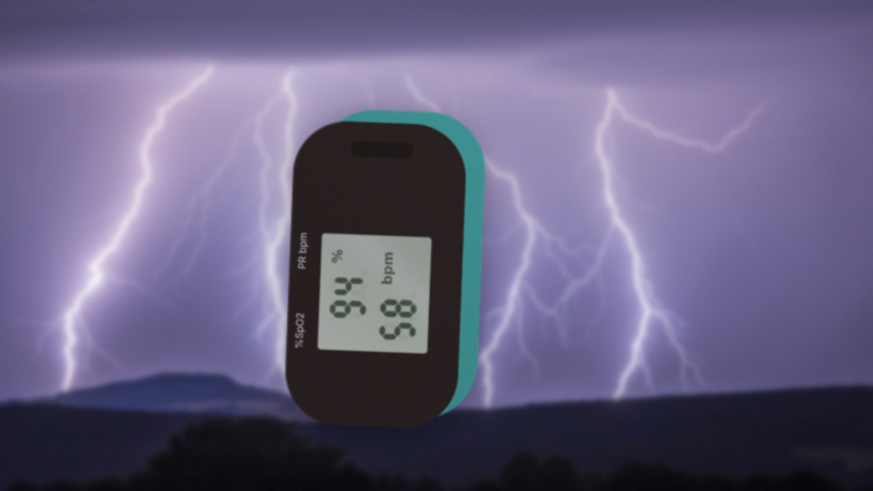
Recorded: 94 (%)
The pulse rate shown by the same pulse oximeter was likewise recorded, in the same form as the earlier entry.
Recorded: 58 (bpm)
